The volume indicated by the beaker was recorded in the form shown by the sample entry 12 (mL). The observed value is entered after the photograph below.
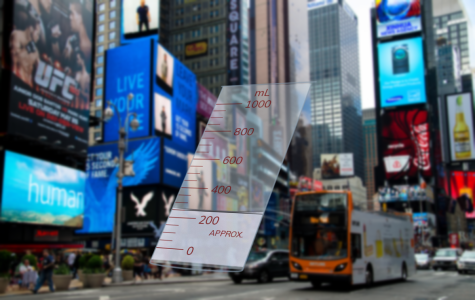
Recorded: 250 (mL)
